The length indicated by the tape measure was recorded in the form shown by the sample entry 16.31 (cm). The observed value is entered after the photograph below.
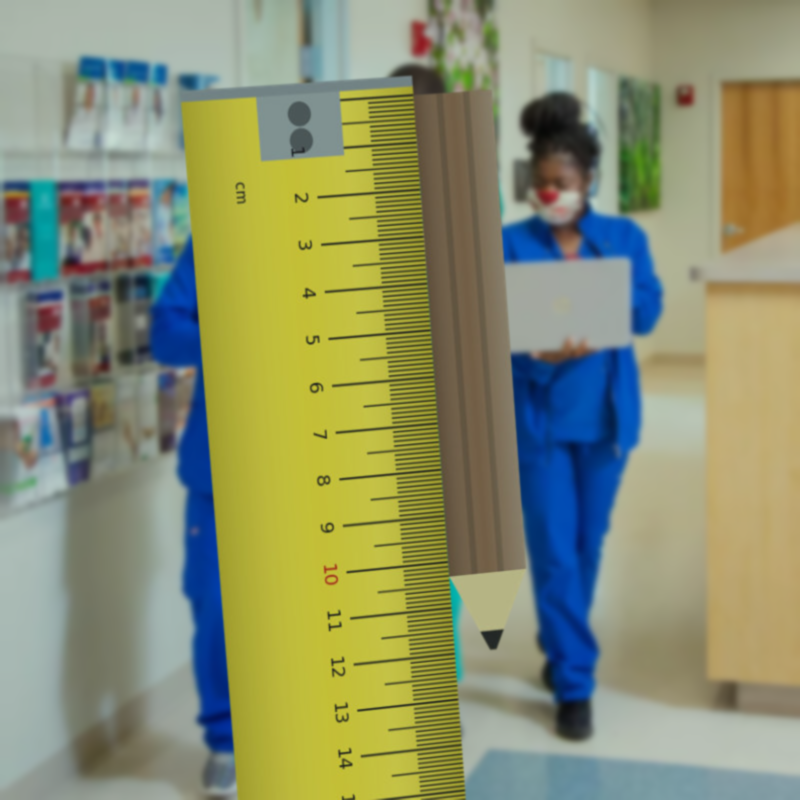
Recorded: 12 (cm)
